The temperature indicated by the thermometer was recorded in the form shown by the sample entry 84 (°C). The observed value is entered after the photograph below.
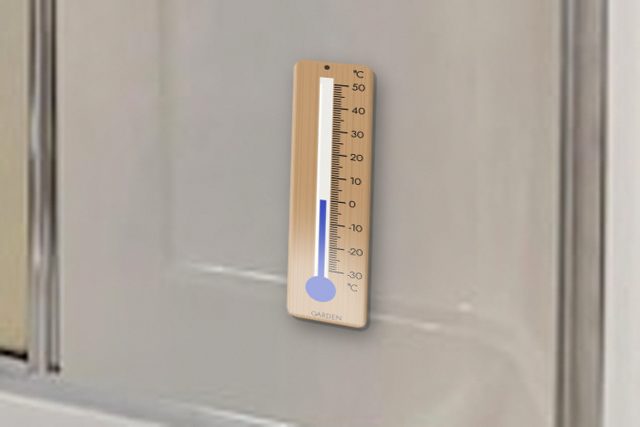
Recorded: 0 (°C)
